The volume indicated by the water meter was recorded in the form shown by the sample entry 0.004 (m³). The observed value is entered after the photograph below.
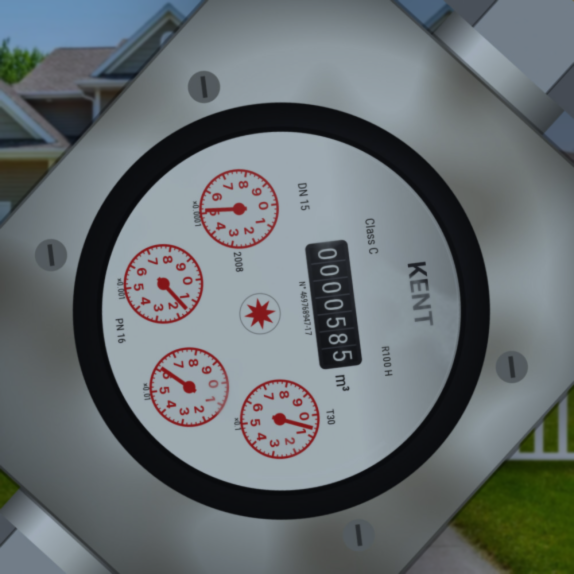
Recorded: 585.0615 (m³)
